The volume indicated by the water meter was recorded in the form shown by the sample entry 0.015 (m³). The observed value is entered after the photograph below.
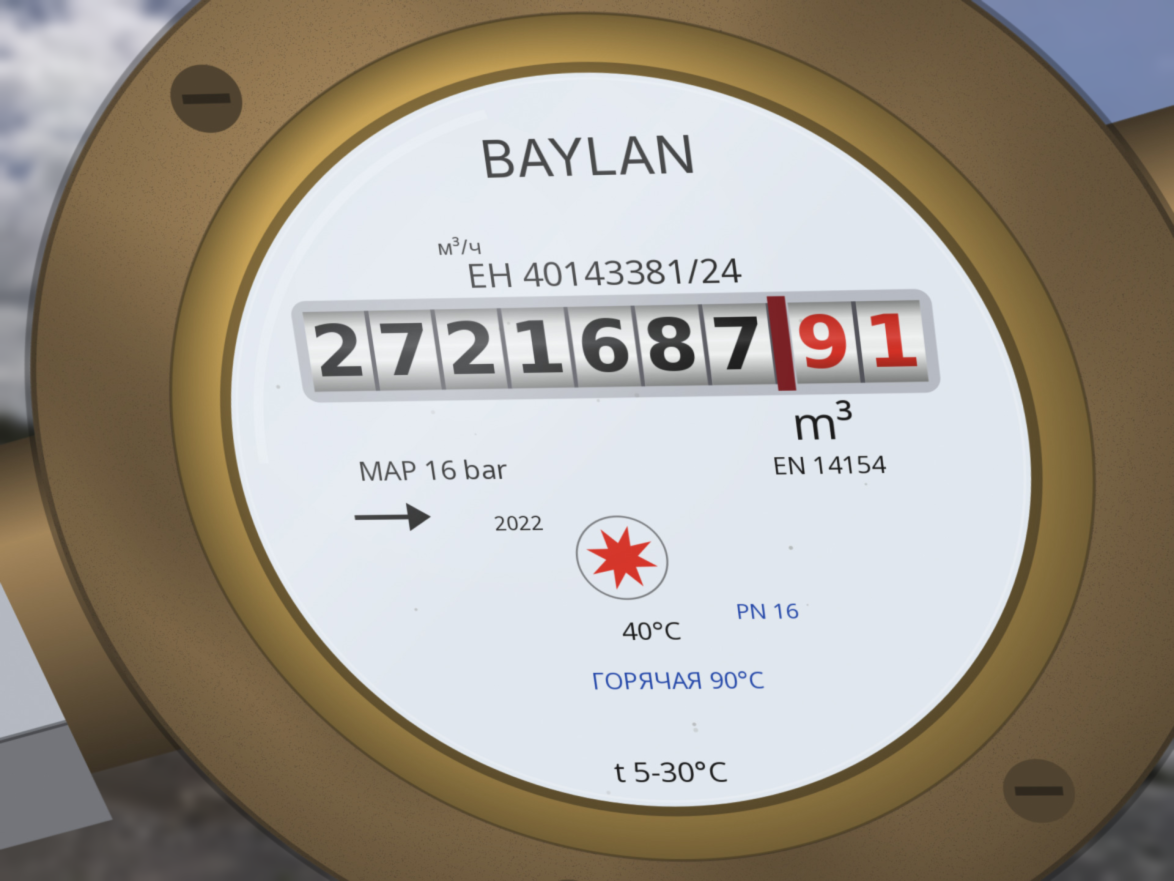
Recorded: 2721687.91 (m³)
